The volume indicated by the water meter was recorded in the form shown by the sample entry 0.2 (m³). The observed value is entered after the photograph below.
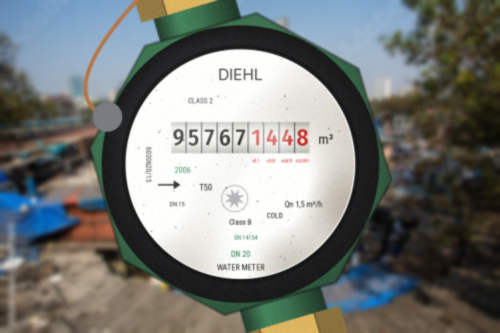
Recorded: 95767.1448 (m³)
